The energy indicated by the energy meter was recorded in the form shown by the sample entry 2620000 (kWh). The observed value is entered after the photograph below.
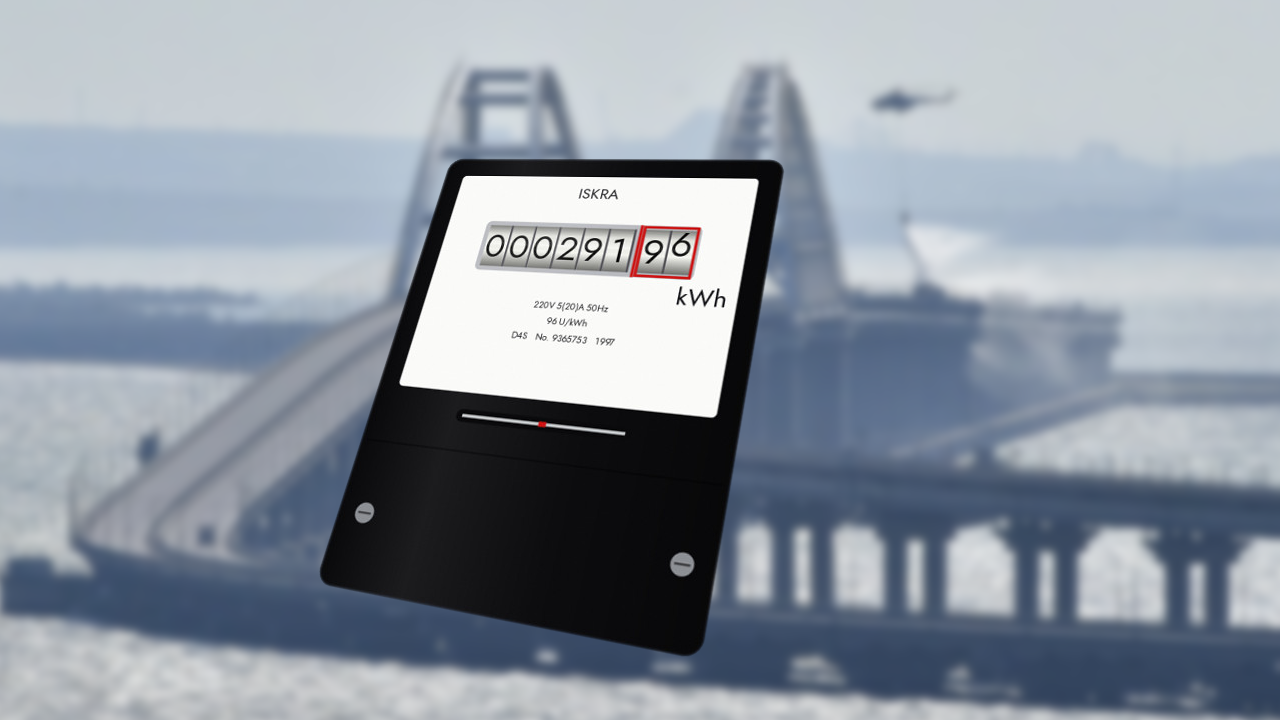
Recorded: 291.96 (kWh)
